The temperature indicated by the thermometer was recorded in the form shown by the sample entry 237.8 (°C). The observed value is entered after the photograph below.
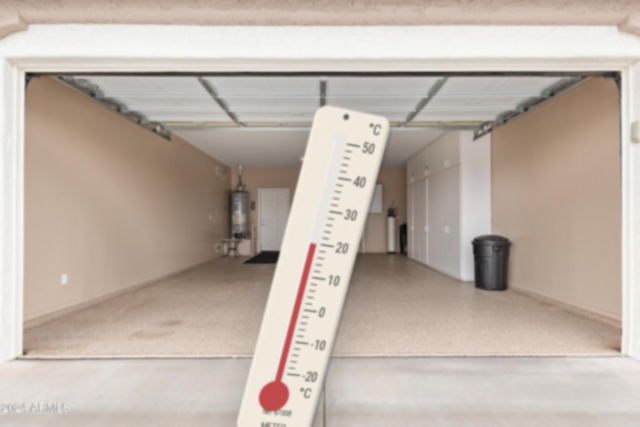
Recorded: 20 (°C)
